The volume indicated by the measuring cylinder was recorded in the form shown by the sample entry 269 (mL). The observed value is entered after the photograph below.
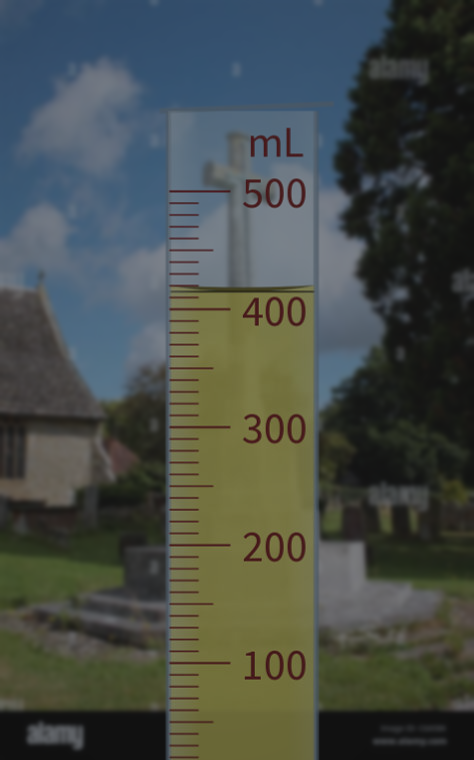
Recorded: 415 (mL)
